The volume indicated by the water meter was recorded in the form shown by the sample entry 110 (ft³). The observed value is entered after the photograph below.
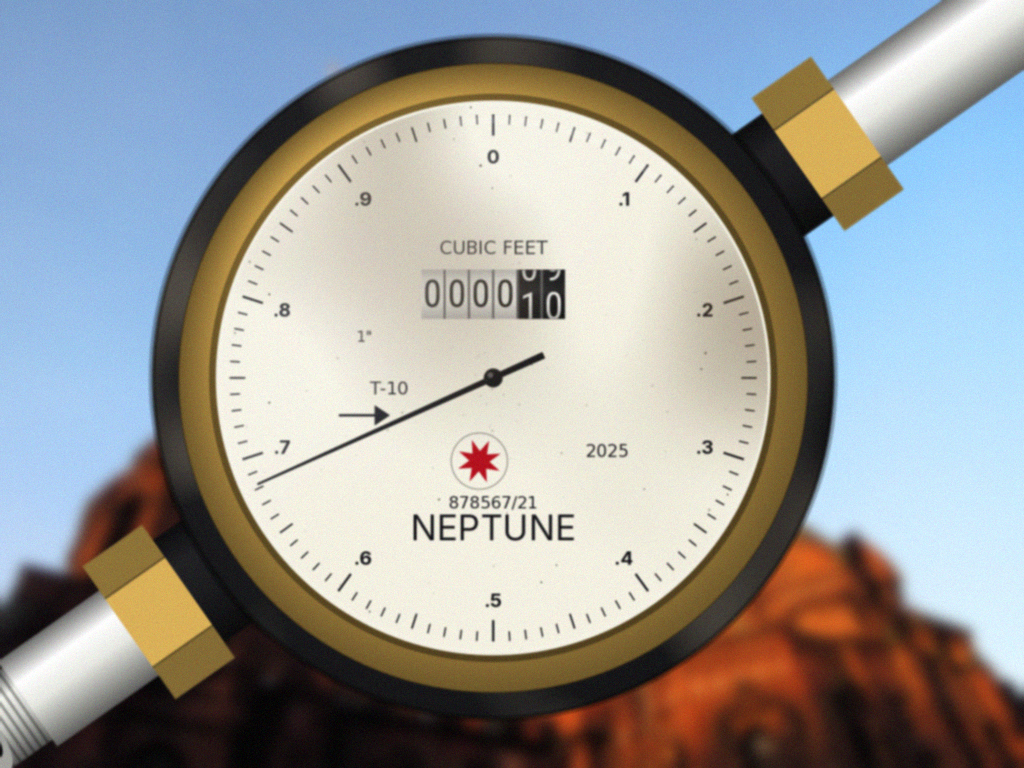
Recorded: 9.68 (ft³)
